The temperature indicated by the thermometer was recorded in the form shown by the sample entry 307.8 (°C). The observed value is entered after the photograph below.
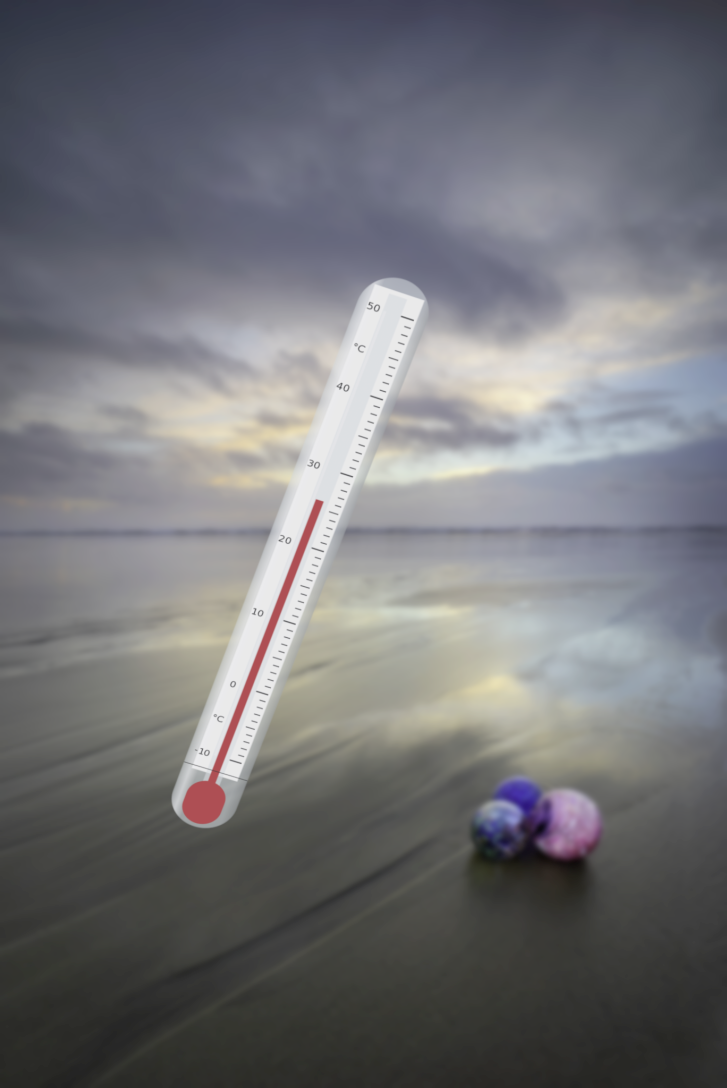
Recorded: 26 (°C)
